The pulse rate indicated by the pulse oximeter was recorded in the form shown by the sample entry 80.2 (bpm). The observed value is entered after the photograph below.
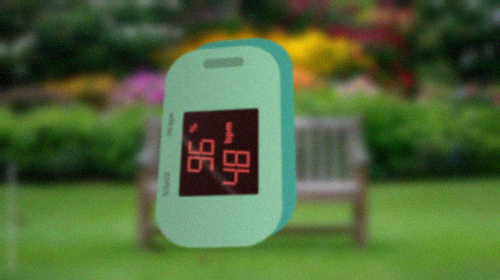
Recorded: 48 (bpm)
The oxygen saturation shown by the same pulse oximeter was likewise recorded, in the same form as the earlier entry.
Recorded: 96 (%)
